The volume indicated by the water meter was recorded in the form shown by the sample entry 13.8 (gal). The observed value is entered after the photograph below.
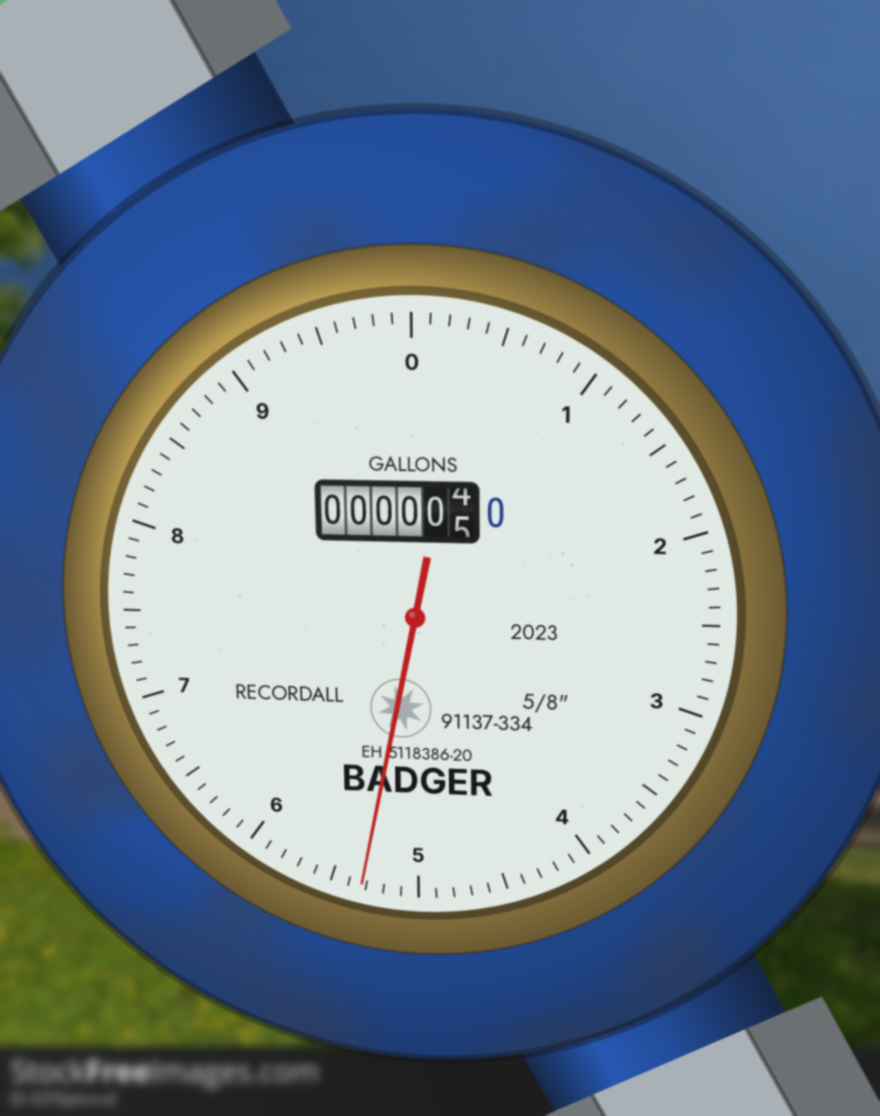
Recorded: 45.3 (gal)
